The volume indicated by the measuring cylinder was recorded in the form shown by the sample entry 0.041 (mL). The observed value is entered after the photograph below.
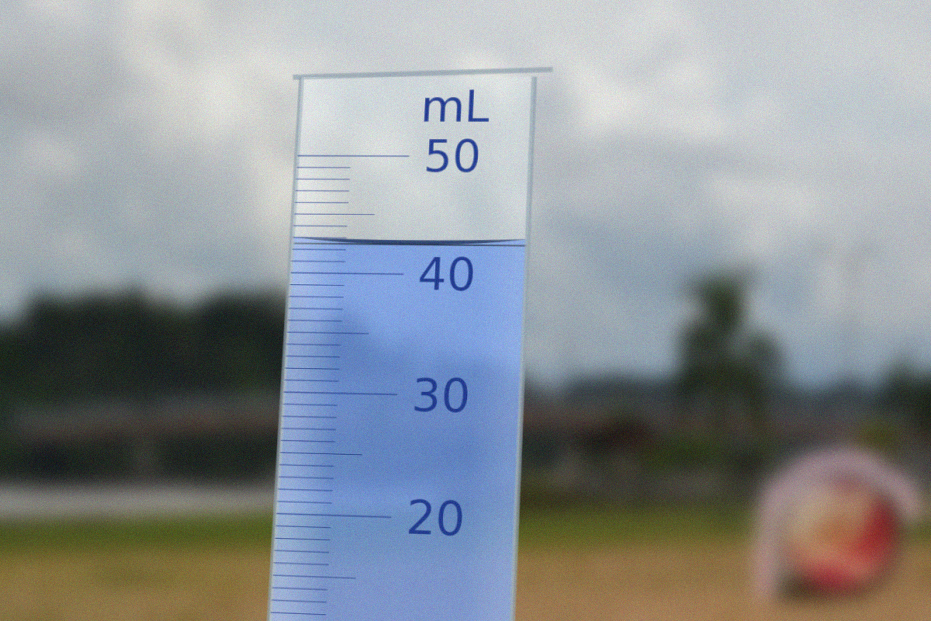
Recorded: 42.5 (mL)
